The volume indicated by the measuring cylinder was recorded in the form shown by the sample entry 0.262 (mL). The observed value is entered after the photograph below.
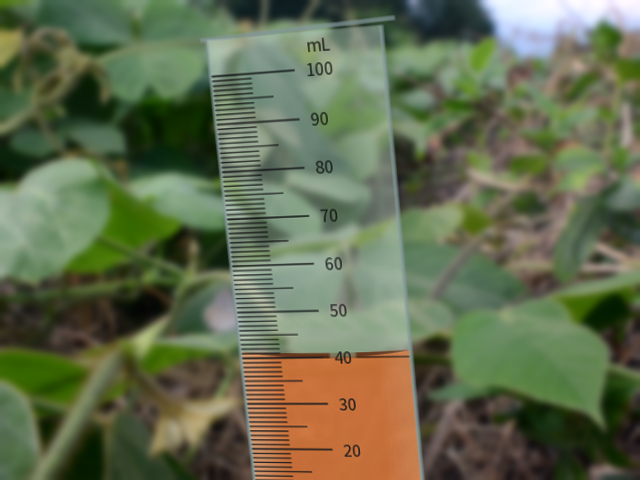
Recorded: 40 (mL)
